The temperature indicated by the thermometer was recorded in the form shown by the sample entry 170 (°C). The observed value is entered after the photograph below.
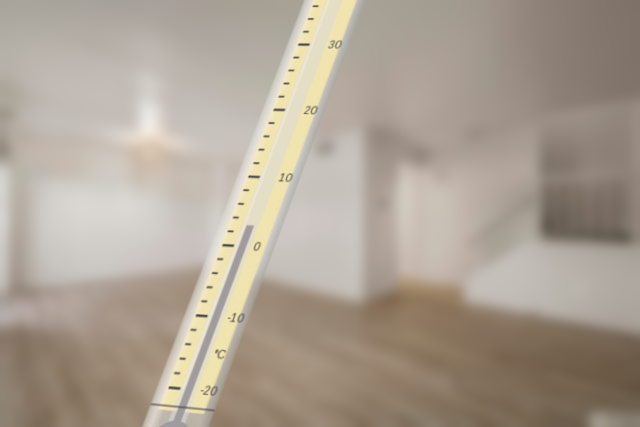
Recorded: 3 (°C)
